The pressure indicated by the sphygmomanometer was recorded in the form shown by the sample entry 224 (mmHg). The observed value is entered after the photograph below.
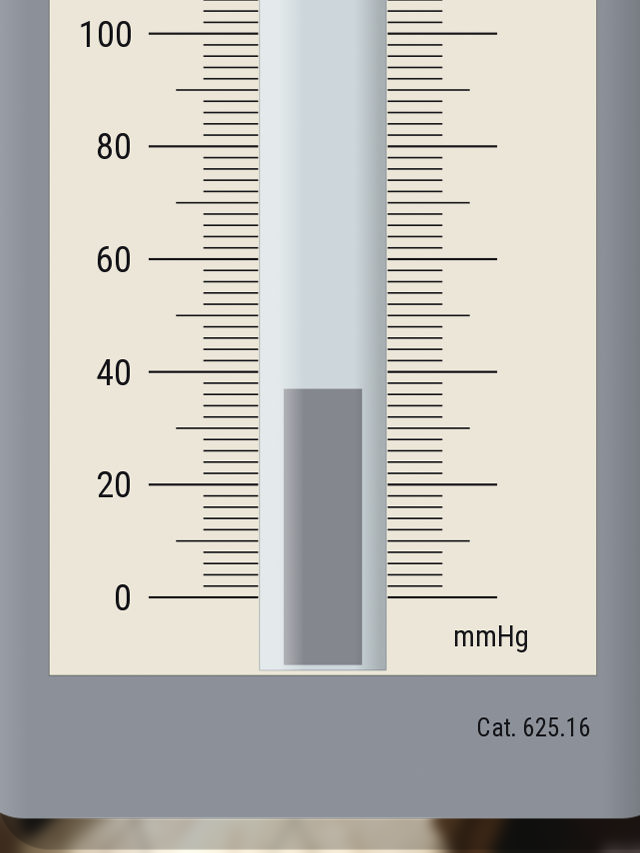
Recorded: 37 (mmHg)
